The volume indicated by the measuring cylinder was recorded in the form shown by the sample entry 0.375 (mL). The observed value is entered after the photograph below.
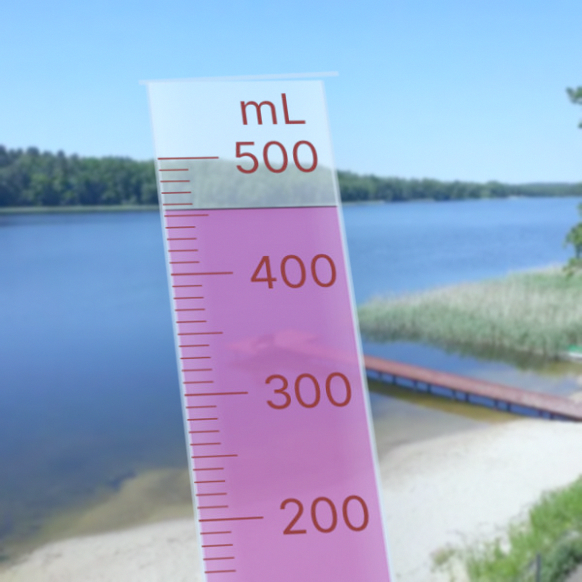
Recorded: 455 (mL)
